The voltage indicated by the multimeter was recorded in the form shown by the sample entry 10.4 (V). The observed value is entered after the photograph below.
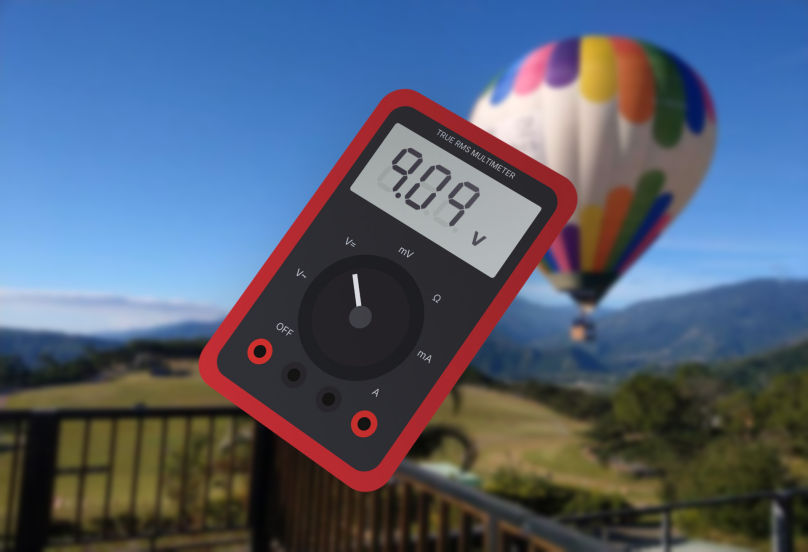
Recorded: 9.09 (V)
